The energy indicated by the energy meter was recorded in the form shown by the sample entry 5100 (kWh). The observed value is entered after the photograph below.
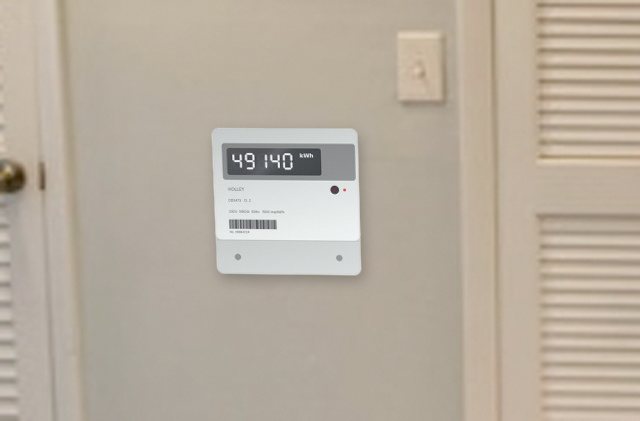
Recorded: 49140 (kWh)
